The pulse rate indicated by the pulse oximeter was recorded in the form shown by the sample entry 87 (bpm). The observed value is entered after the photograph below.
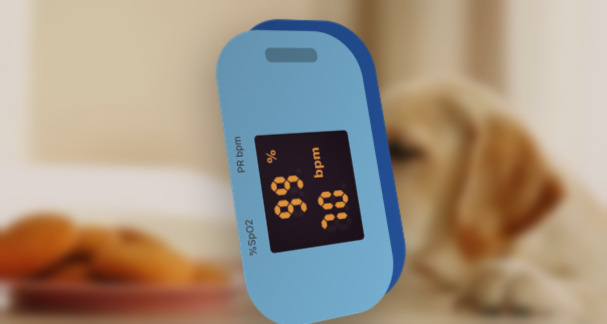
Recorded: 70 (bpm)
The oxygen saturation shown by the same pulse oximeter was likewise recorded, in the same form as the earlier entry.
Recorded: 99 (%)
